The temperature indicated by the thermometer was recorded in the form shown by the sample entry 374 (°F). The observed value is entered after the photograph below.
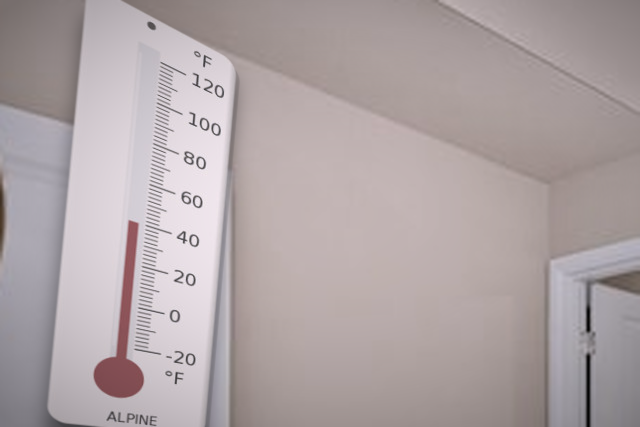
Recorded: 40 (°F)
